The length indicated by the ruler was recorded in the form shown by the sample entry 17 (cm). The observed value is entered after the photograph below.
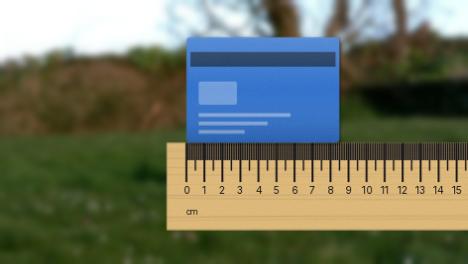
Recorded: 8.5 (cm)
